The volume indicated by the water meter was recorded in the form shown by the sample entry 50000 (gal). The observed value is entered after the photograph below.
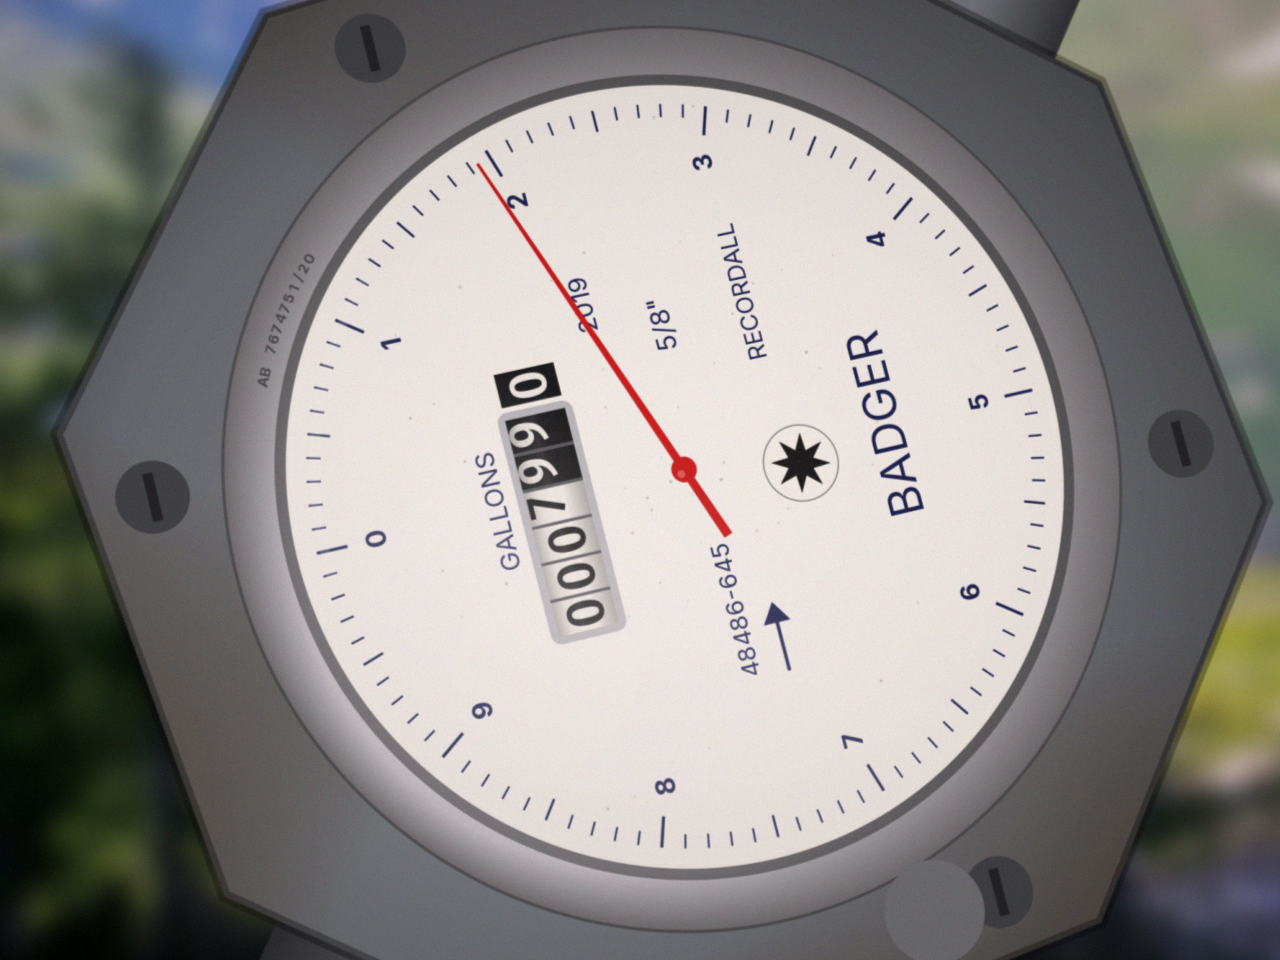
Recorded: 7991.9 (gal)
